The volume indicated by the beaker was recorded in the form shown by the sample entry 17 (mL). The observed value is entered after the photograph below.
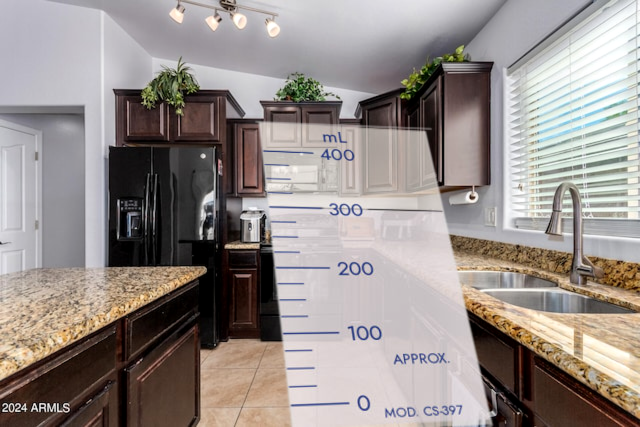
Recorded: 300 (mL)
